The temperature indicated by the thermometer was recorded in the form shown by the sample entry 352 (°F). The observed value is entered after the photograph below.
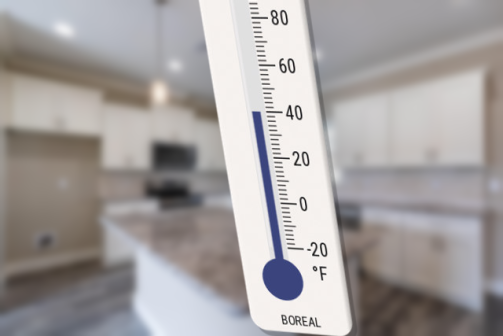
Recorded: 40 (°F)
